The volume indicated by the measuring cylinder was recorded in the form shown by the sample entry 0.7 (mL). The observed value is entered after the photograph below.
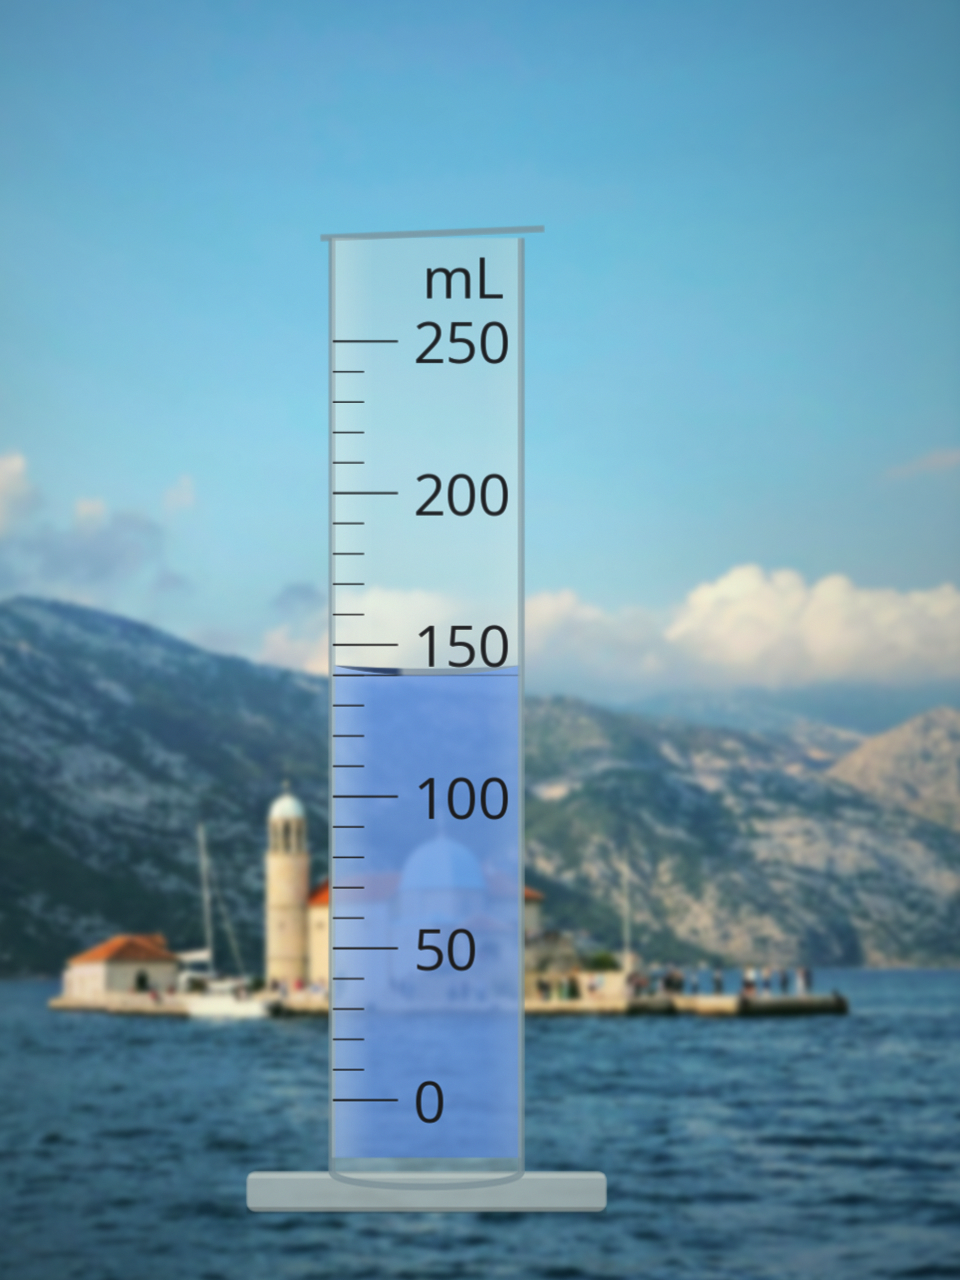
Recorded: 140 (mL)
